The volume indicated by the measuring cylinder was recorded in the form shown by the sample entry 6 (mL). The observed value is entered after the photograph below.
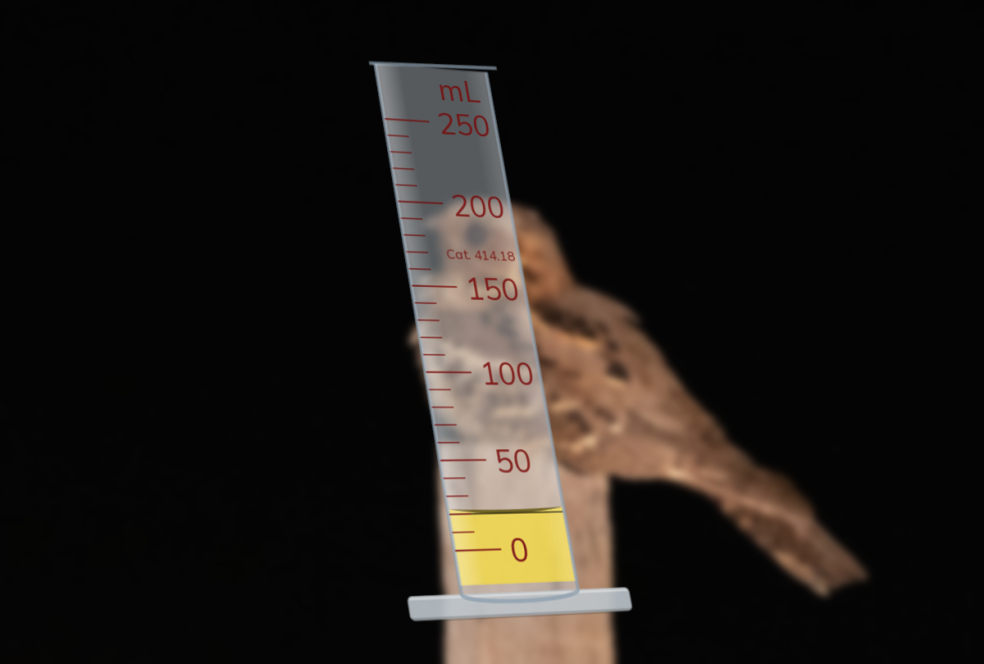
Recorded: 20 (mL)
